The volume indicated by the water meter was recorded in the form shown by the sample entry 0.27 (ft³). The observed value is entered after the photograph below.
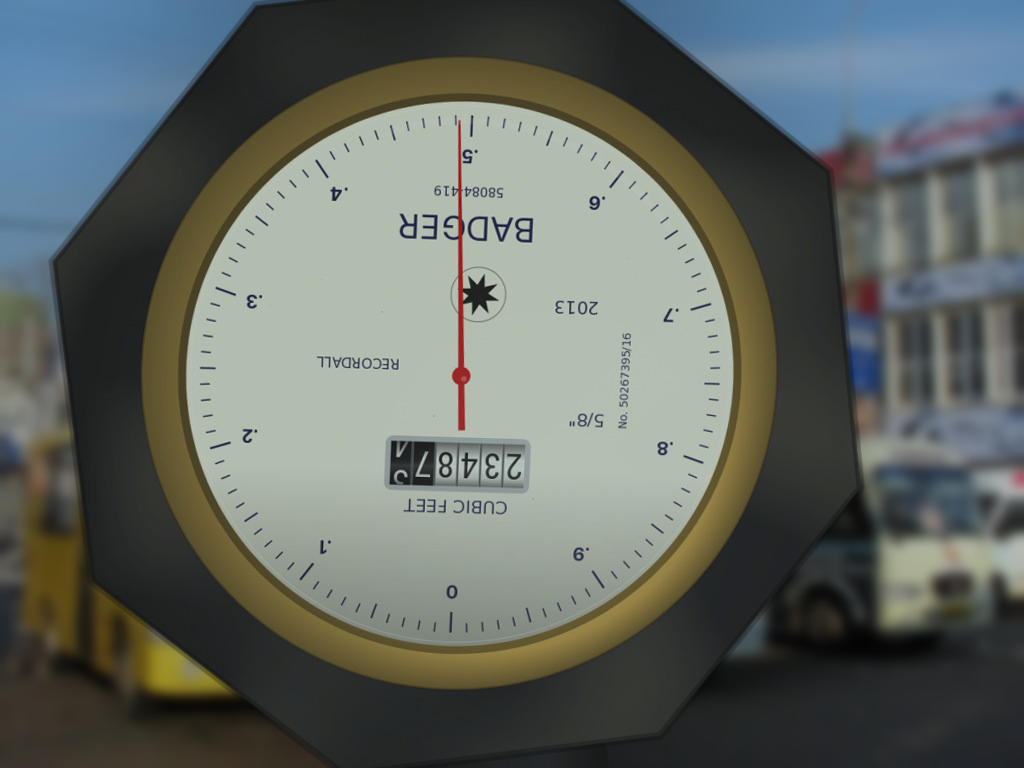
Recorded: 234873.49 (ft³)
